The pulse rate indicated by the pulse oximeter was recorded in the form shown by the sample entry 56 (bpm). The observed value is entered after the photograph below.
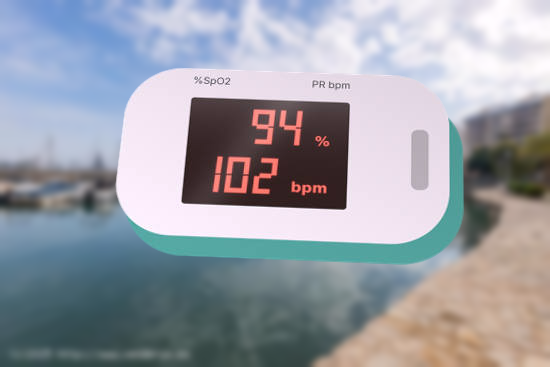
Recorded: 102 (bpm)
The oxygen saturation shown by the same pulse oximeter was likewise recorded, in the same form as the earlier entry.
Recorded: 94 (%)
